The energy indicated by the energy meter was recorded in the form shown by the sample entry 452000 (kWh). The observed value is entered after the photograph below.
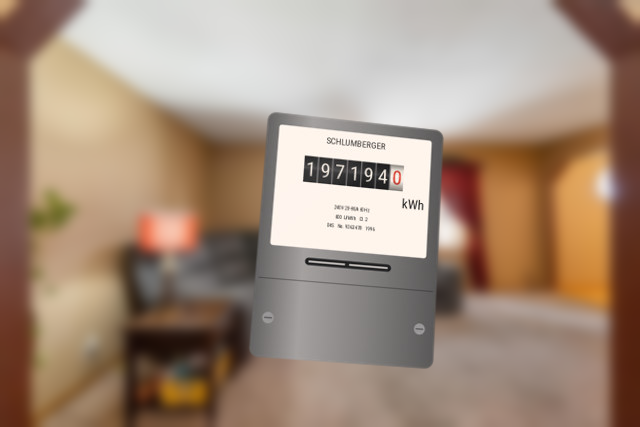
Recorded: 197194.0 (kWh)
